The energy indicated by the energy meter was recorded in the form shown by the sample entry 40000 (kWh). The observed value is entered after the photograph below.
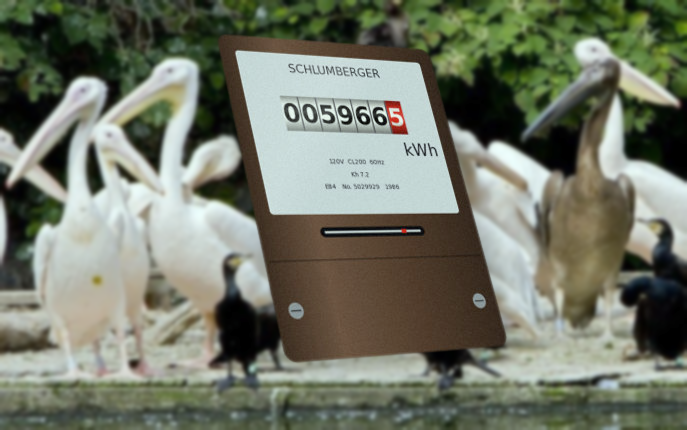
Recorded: 5966.5 (kWh)
